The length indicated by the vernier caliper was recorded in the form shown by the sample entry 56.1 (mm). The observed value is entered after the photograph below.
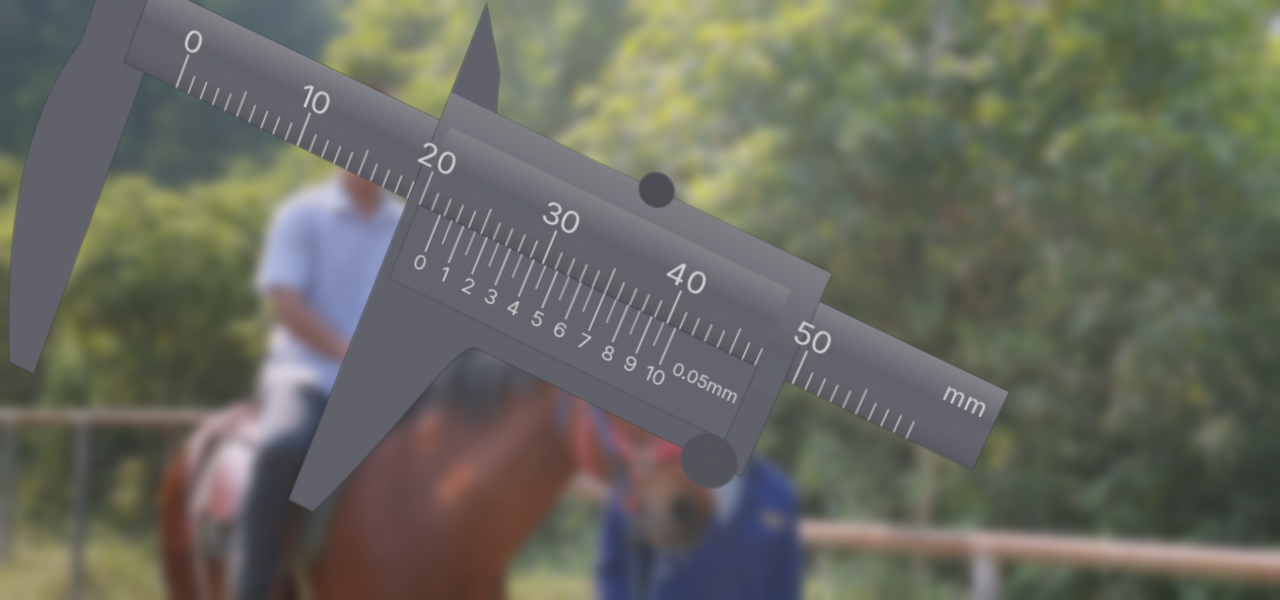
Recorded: 21.7 (mm)
